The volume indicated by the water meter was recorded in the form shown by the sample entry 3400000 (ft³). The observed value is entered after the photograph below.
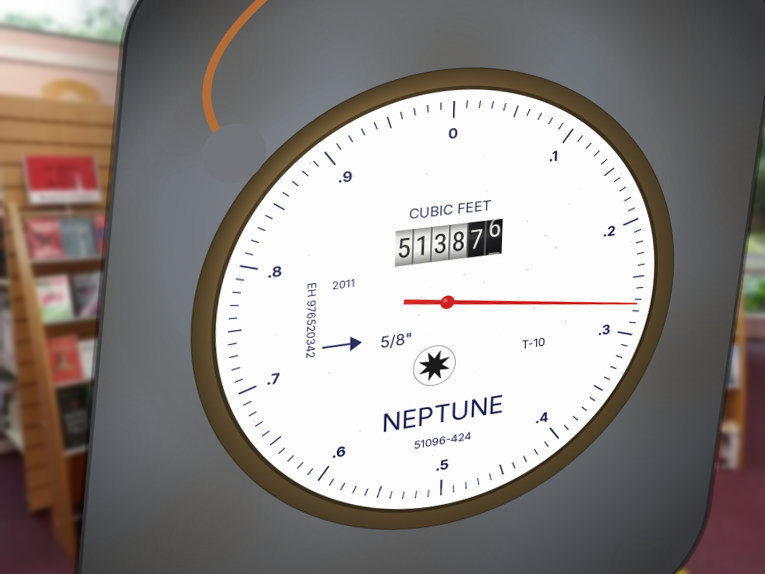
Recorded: 513876.27 (ft³)
